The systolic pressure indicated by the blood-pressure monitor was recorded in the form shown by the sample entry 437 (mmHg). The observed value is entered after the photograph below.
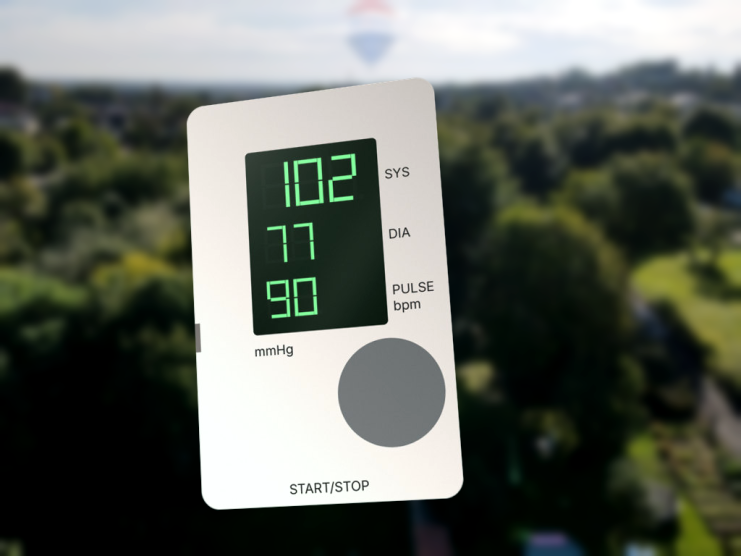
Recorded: 102 (mmHg)
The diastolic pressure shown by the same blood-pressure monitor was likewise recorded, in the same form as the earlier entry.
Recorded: 77 (mmHg)
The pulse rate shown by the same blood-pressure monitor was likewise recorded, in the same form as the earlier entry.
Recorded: 90 (bpm)
